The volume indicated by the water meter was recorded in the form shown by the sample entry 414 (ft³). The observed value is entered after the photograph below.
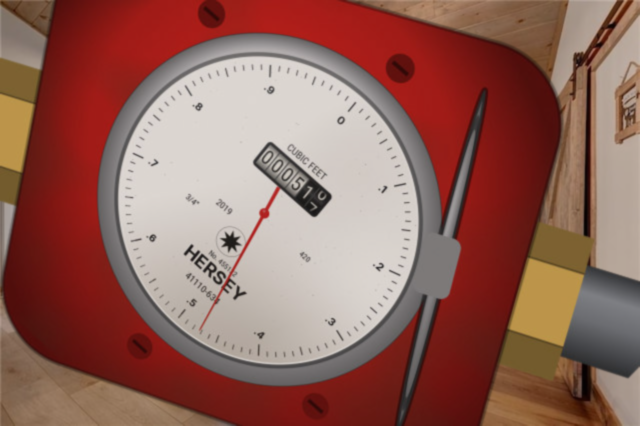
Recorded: 516.47 (ft³)
